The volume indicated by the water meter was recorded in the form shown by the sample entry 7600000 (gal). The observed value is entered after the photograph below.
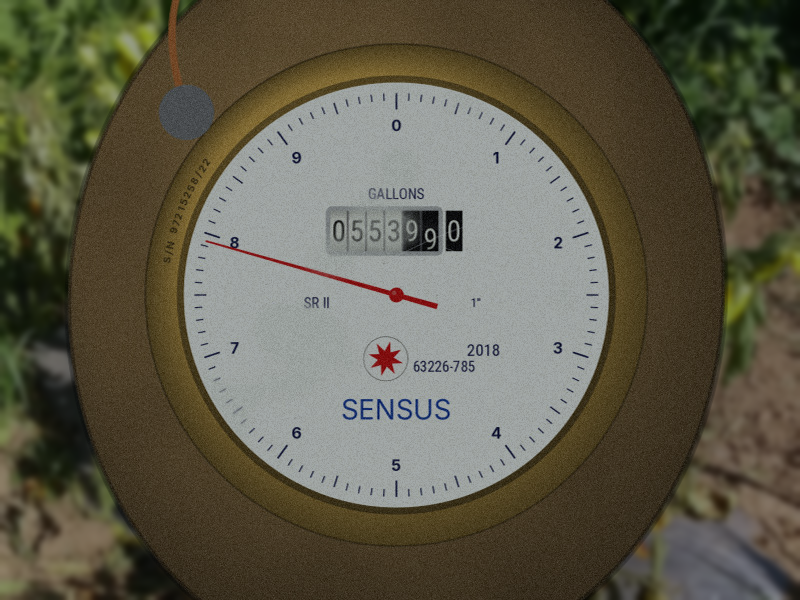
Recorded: 553987.9 (gal)
